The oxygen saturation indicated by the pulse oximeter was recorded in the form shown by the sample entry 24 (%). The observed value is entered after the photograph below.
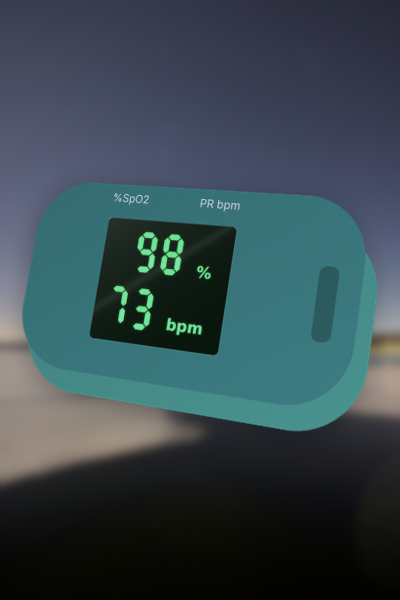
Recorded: 98 (%)
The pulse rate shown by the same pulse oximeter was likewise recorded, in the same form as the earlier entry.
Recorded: 73 (bpm)
